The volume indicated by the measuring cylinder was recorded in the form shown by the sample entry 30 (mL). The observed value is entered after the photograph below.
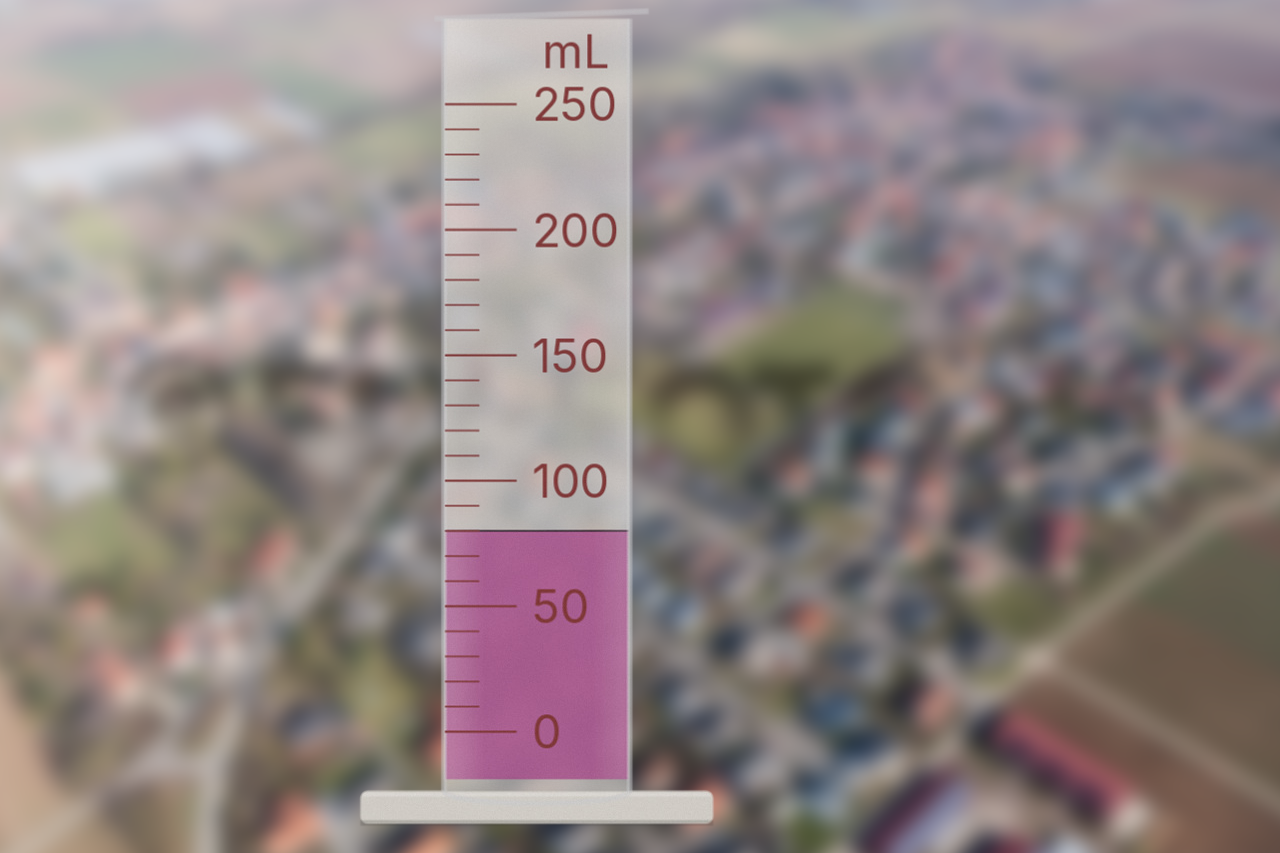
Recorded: 80 (mL)
